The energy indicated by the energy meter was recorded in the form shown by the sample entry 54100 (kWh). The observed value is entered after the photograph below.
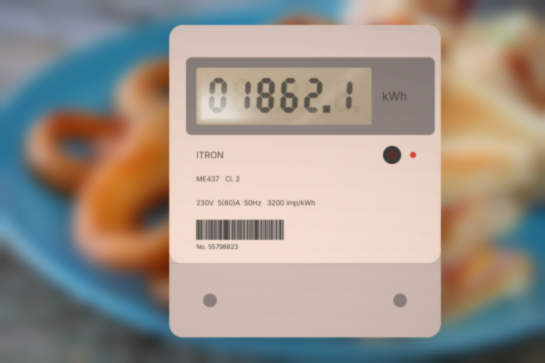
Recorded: 1862.1 (kWh)
